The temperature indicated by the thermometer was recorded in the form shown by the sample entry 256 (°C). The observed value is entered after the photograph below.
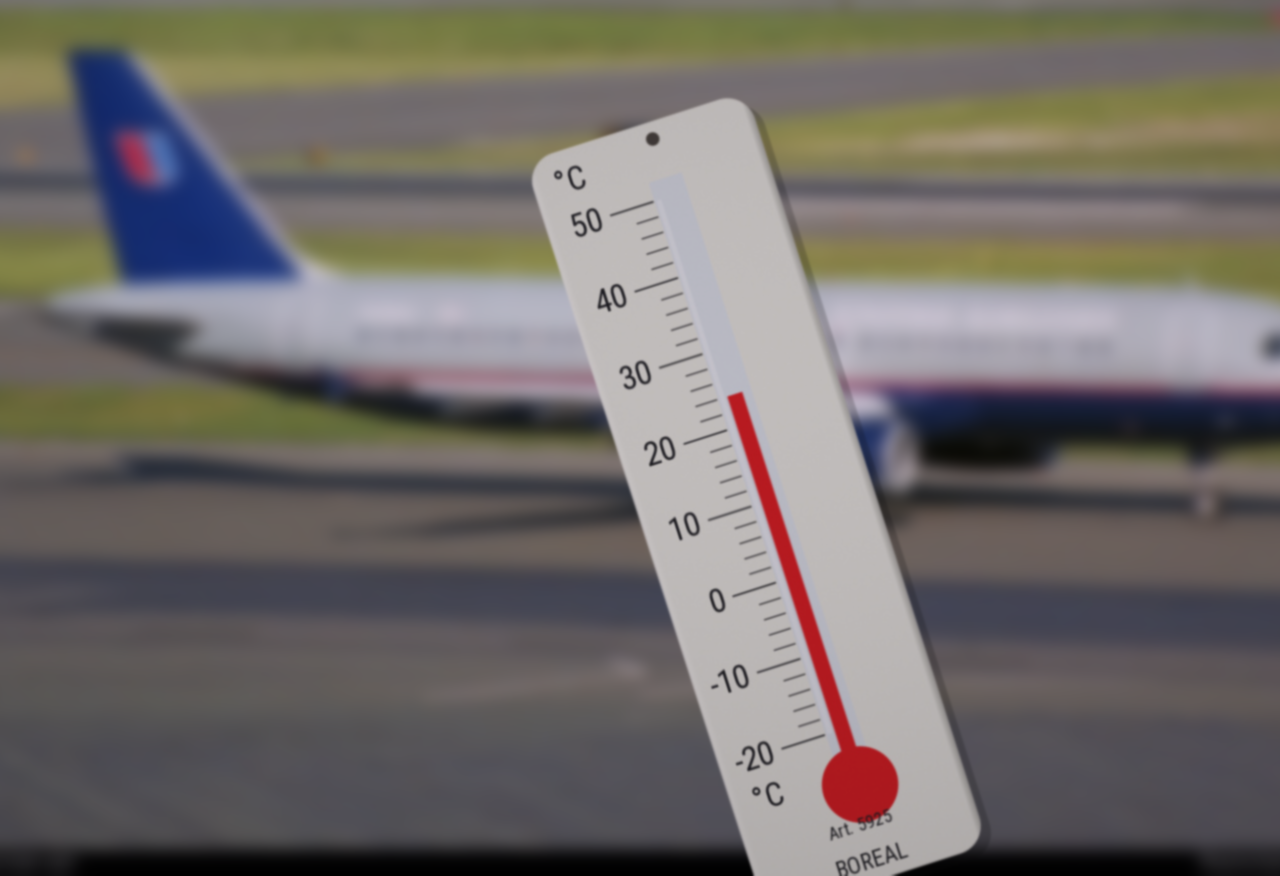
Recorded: 24 (°C)
